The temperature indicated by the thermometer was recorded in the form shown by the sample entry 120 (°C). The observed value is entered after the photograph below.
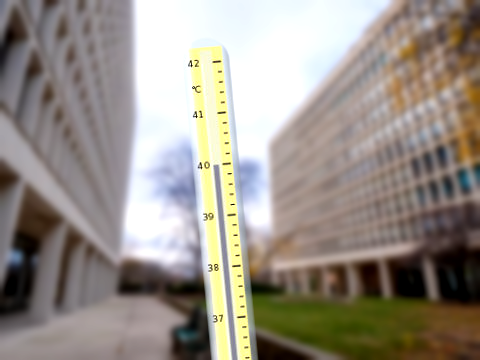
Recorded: 40 (°C)
